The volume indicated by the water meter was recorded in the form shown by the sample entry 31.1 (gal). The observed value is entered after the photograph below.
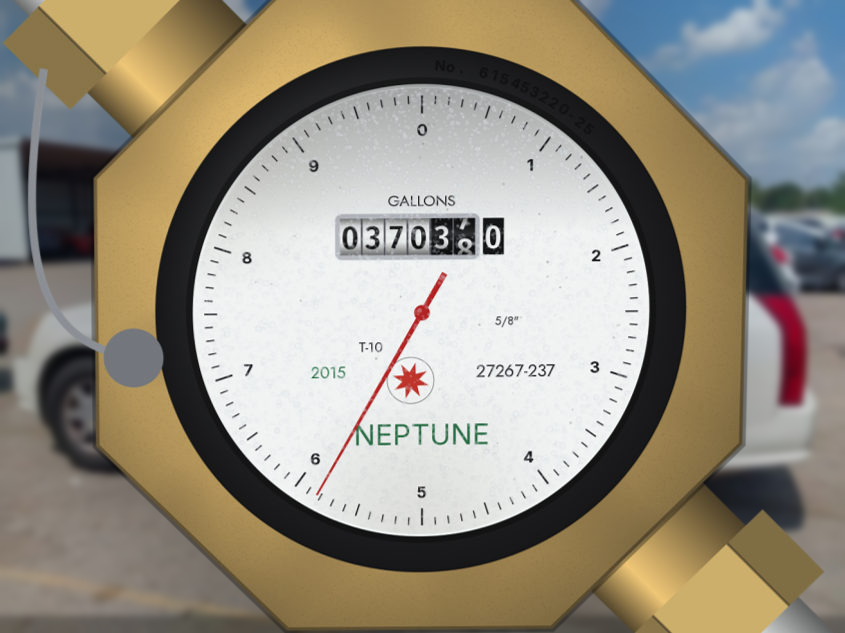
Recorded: 370375.8 (gal)
